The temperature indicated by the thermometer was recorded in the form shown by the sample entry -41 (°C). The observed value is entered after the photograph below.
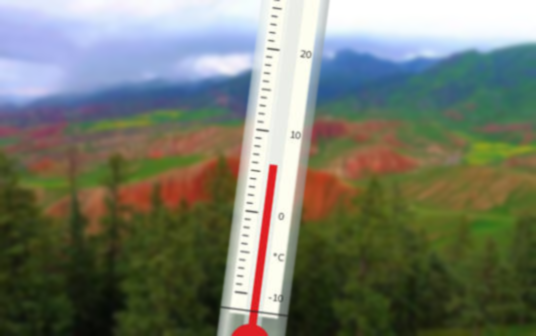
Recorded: 6 (°C)
